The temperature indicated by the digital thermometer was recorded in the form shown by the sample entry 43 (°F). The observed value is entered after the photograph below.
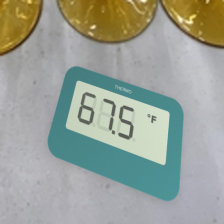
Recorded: 67.5 (°F)
